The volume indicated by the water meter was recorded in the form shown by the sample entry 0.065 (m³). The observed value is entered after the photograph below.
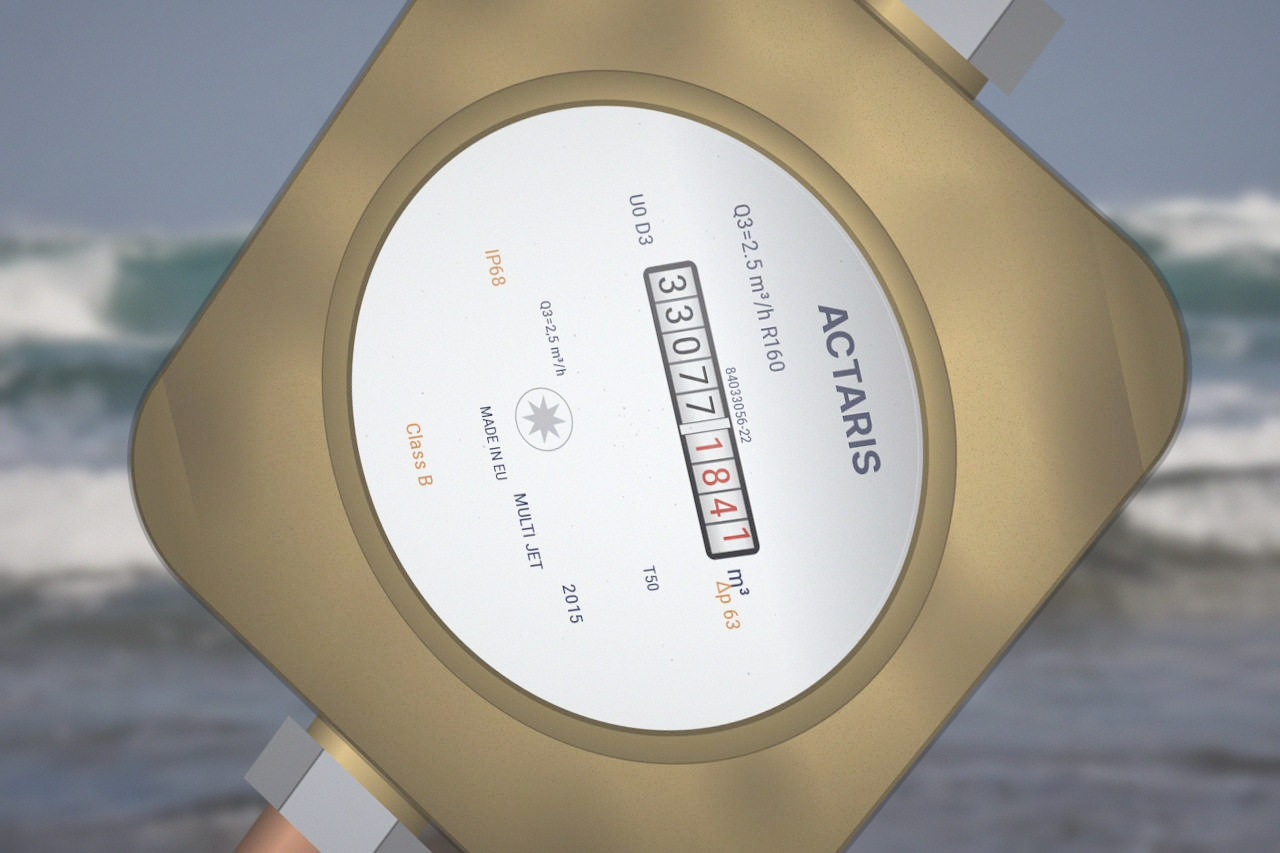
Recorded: 33077.1841 (m³)
